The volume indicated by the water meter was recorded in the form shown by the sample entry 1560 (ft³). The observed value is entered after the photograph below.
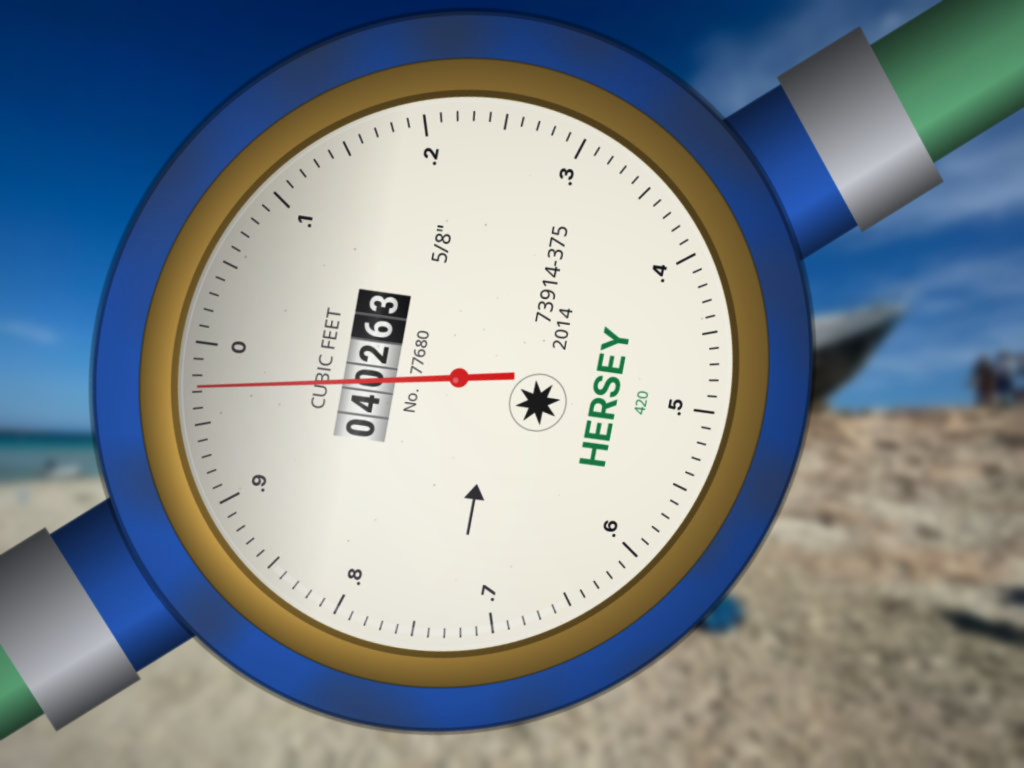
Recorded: 40262.97 (ft³)
